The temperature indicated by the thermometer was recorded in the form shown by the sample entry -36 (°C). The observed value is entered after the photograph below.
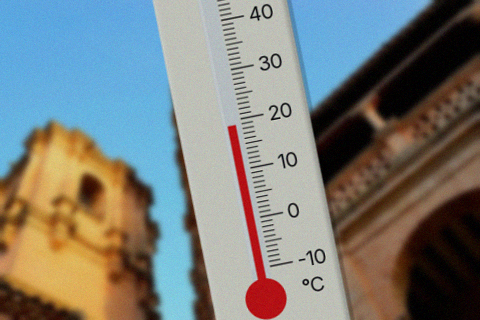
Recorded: 19 (°C)
